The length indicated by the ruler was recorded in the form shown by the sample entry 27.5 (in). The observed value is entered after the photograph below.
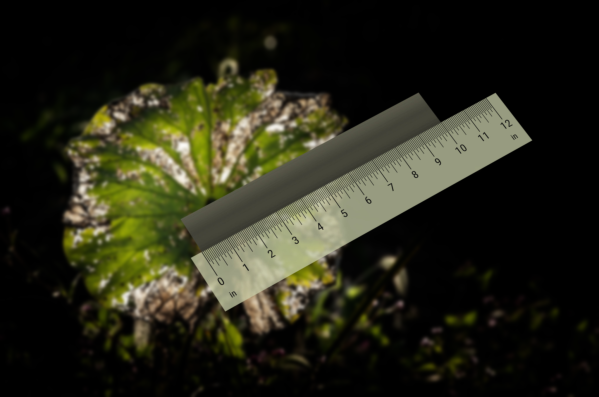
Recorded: 10 (in)
